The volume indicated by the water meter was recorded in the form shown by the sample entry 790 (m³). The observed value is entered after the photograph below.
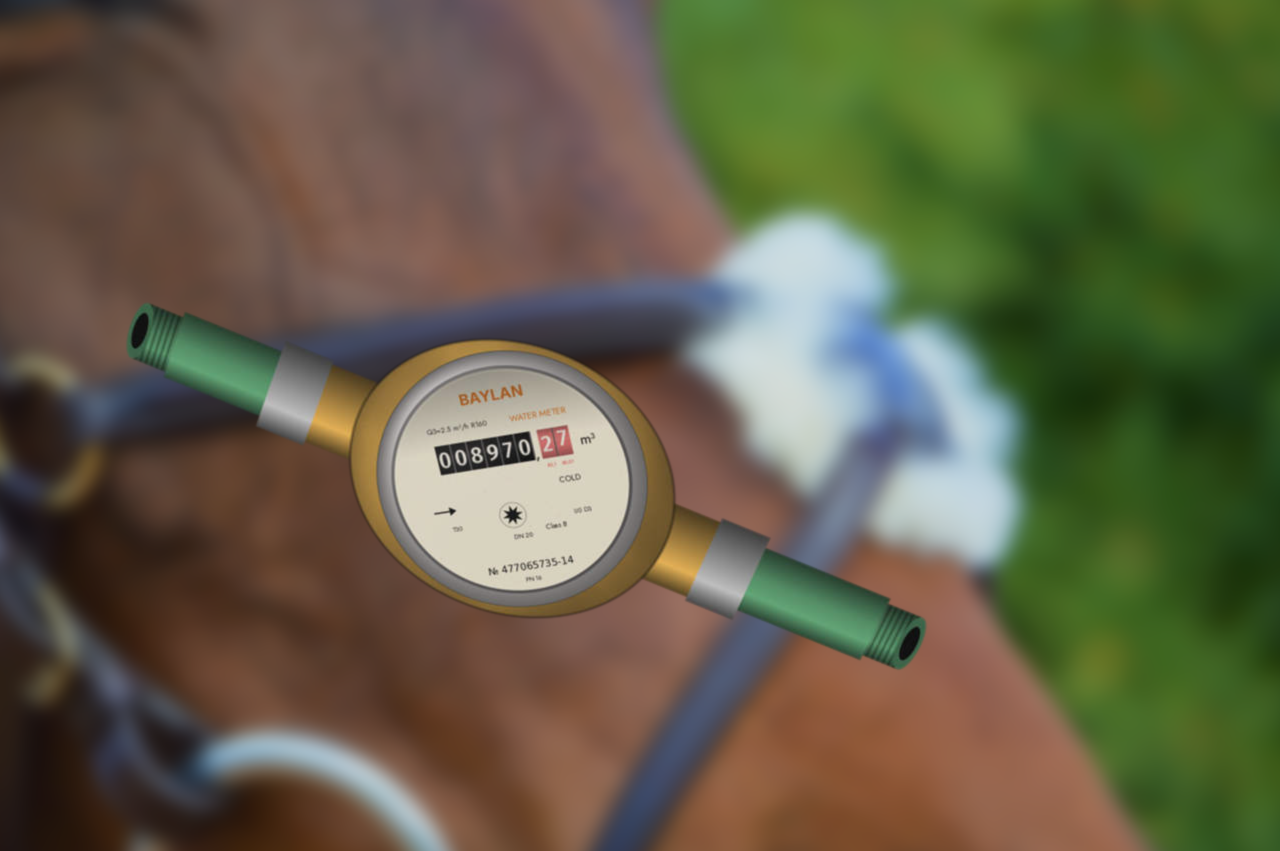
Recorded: 8970.27 (m³)
